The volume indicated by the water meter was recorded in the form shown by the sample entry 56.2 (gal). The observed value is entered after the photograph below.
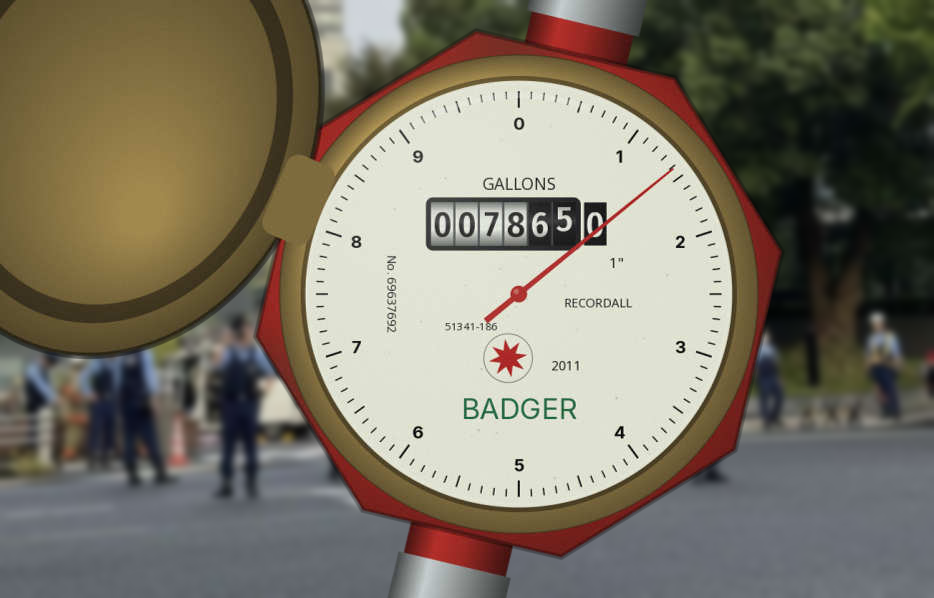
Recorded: 78651.4 (gal)
